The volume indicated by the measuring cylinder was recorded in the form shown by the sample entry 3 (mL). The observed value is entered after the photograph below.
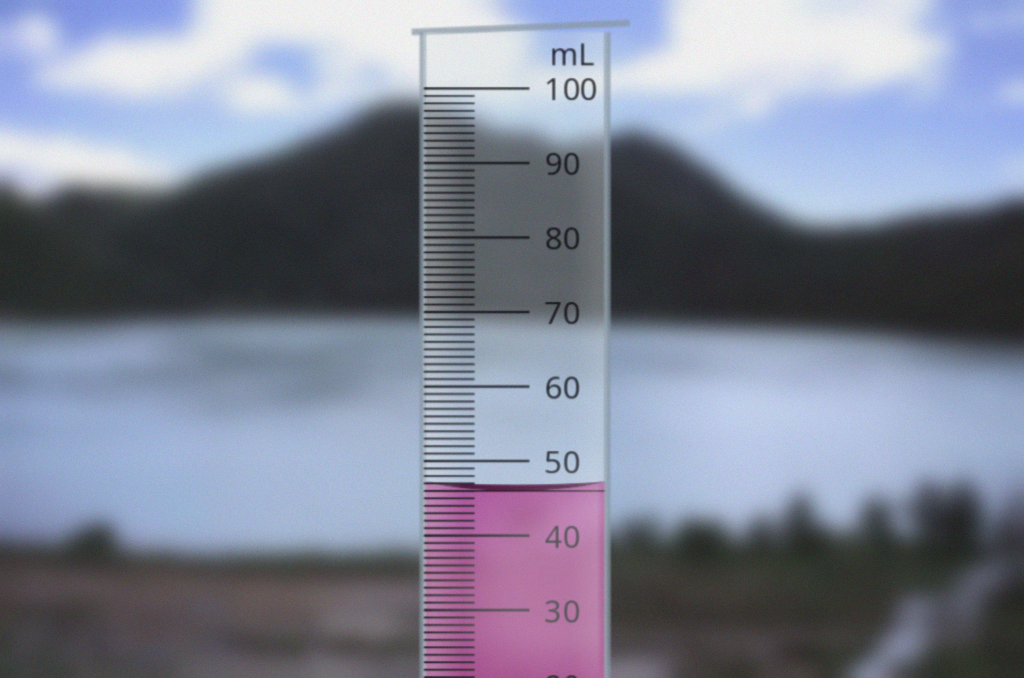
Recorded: 46 (mL)
